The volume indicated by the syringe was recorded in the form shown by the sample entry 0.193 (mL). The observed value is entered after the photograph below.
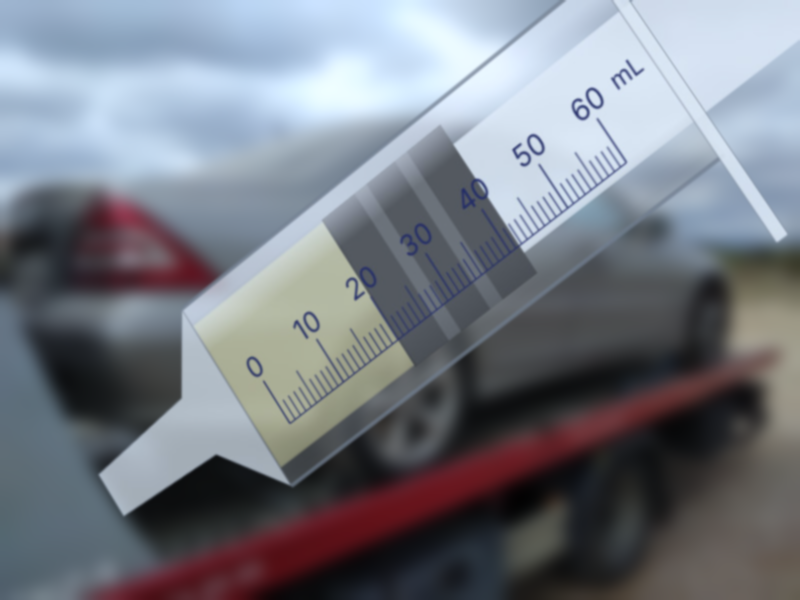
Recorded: 20 (mL)
